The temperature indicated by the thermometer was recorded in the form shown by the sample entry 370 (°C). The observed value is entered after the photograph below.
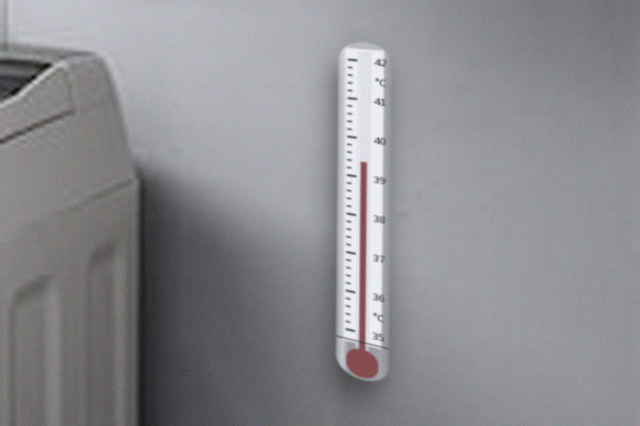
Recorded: 39.4 (°C)
